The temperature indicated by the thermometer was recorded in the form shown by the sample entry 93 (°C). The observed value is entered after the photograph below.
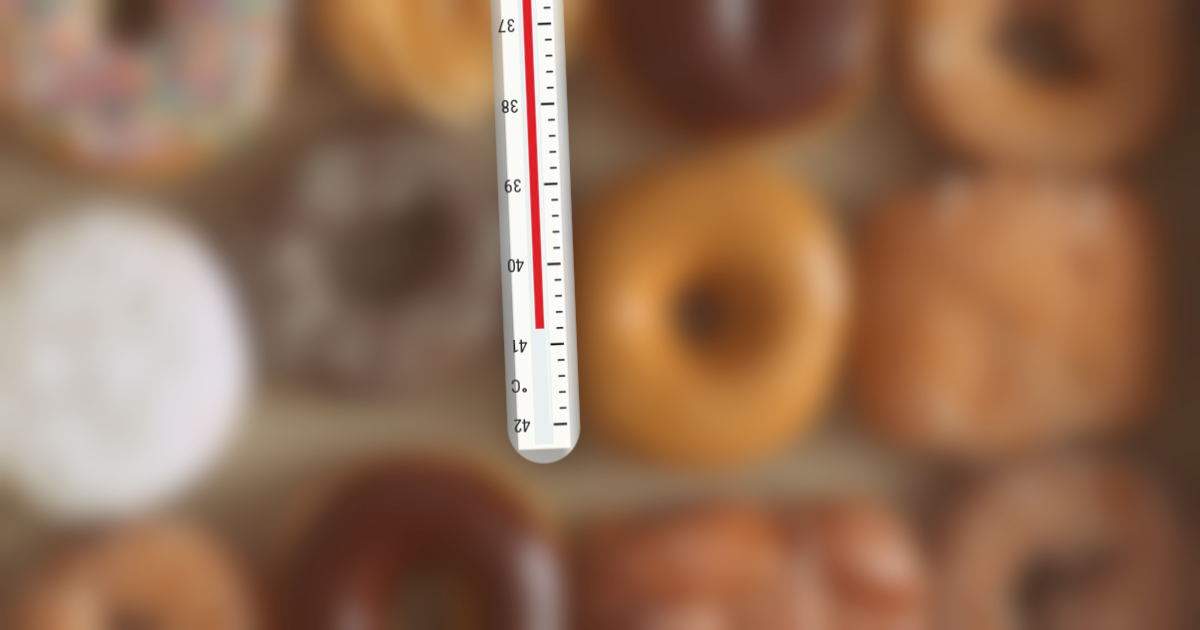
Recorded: 40.8 (°C)
